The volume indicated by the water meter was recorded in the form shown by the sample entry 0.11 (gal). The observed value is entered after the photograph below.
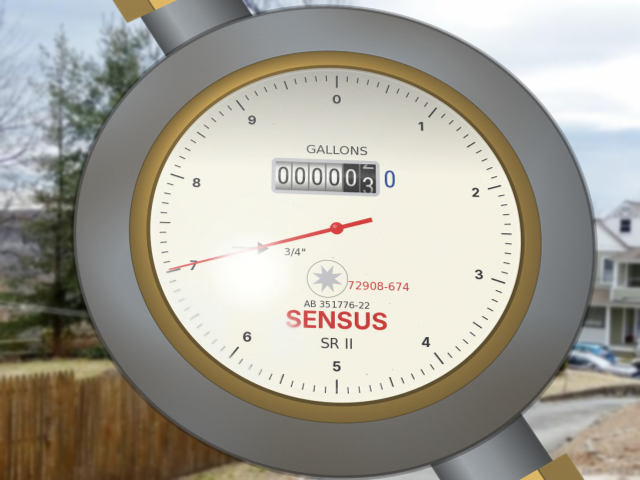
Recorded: 27.0 (gal)
